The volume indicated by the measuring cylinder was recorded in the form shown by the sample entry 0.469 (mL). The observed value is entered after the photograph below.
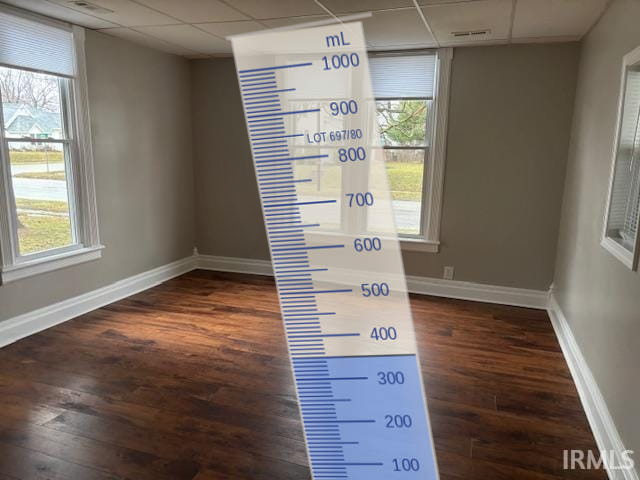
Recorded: 350 (mL)
